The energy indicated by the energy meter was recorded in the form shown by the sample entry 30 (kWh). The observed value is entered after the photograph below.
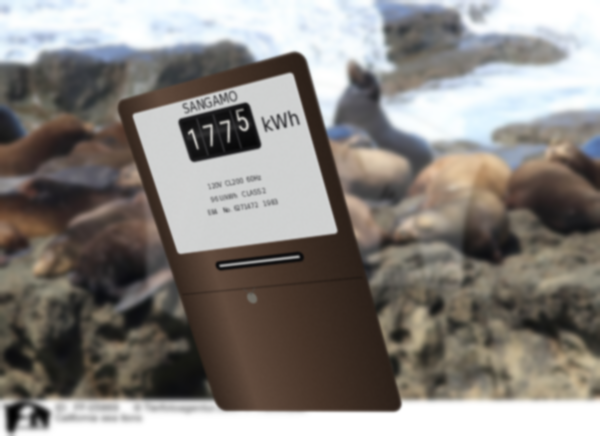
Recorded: 1775 (kWh)
